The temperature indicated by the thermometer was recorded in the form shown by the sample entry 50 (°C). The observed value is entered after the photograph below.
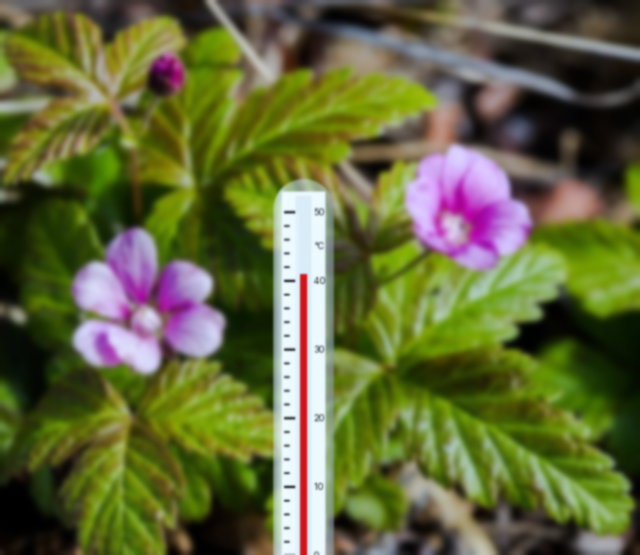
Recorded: 41 (°C)
